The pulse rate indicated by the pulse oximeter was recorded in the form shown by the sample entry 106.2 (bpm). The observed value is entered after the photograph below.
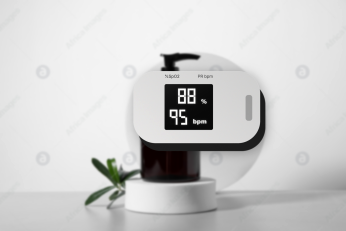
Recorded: 95 (bpm)
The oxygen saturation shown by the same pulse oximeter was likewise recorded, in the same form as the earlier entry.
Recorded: 88 (%)
